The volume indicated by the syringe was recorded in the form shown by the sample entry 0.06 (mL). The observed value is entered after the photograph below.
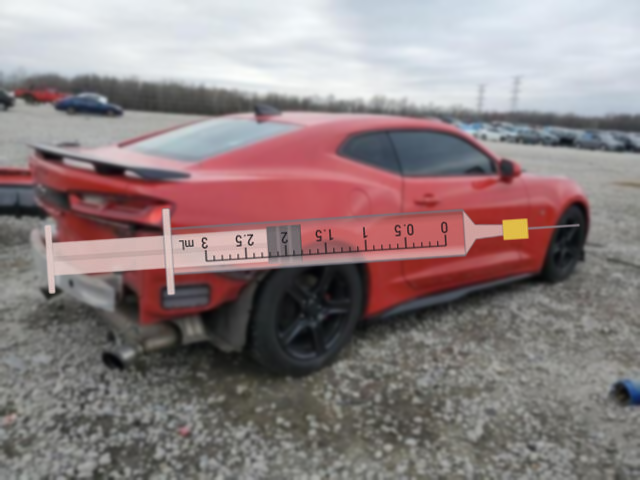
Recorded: 1.8 (mL)
